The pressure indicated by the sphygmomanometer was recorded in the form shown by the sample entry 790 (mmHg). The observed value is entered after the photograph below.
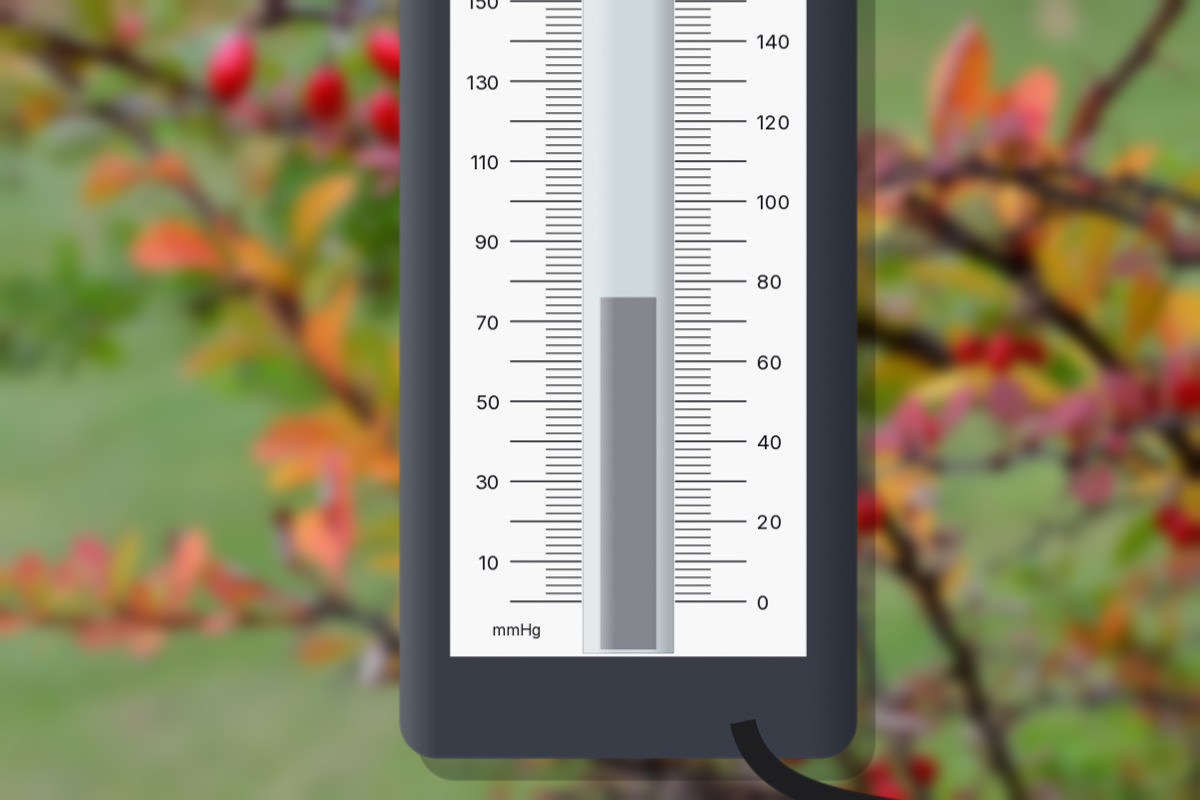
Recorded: 76 (mmHg)
